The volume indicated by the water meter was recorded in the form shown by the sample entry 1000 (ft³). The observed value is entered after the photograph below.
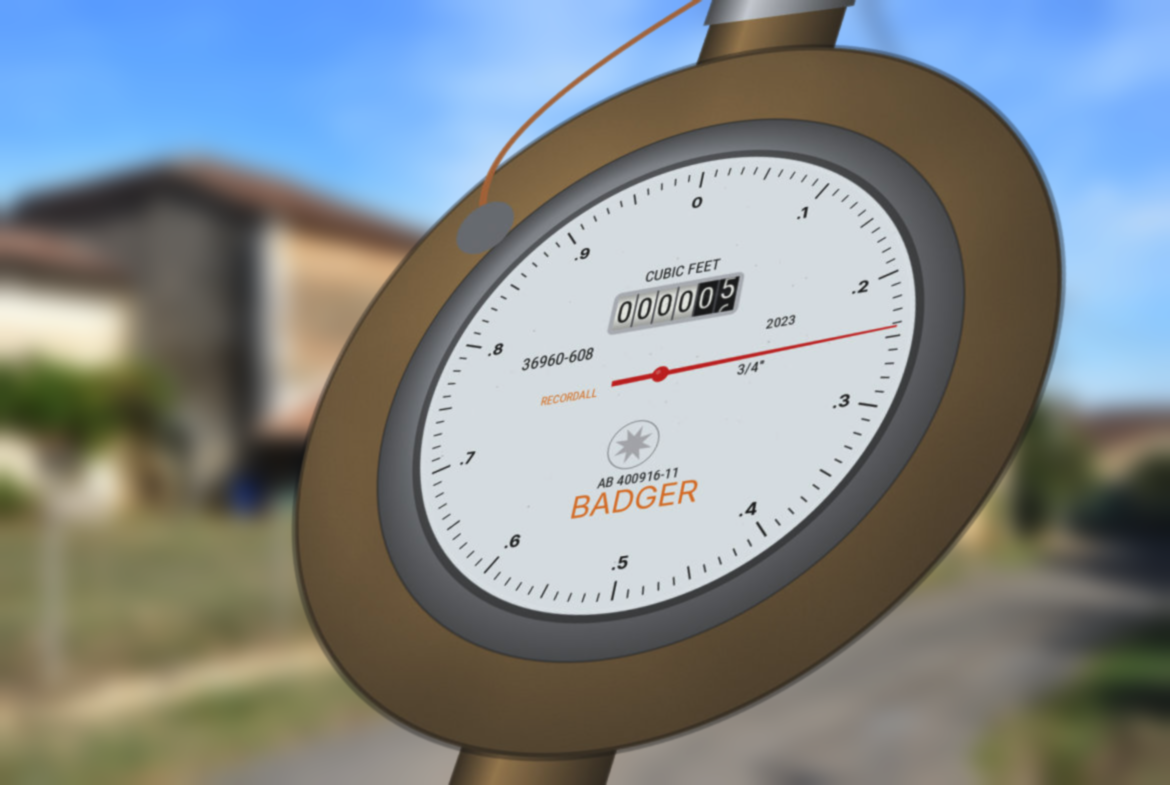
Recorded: 5.24 (ft³)
